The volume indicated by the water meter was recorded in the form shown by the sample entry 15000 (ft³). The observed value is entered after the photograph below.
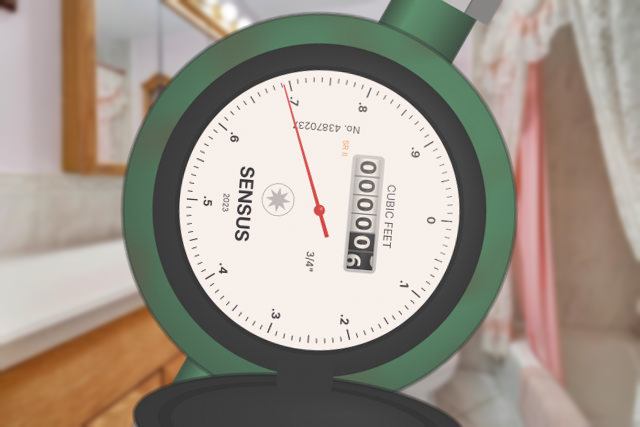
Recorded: 5.69 (ft³)
